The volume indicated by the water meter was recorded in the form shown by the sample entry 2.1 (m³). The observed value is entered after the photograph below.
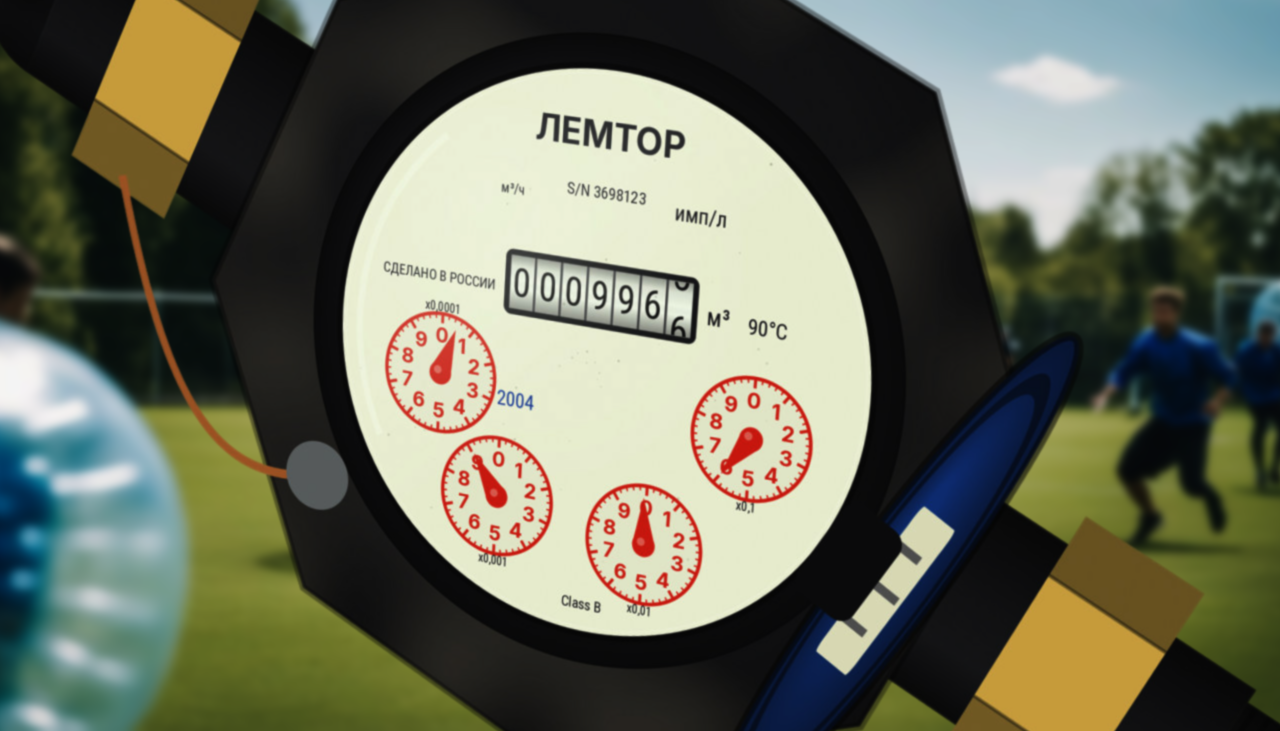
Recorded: 9965.5990 (m³)
